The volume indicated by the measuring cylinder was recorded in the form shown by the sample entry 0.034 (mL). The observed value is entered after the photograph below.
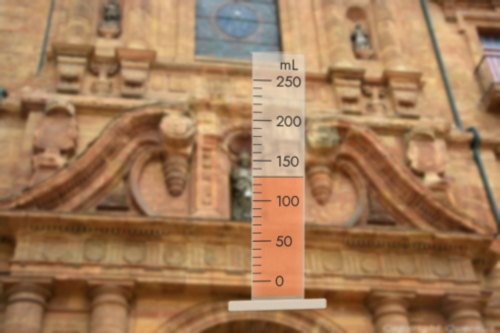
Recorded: 130 (mL)
